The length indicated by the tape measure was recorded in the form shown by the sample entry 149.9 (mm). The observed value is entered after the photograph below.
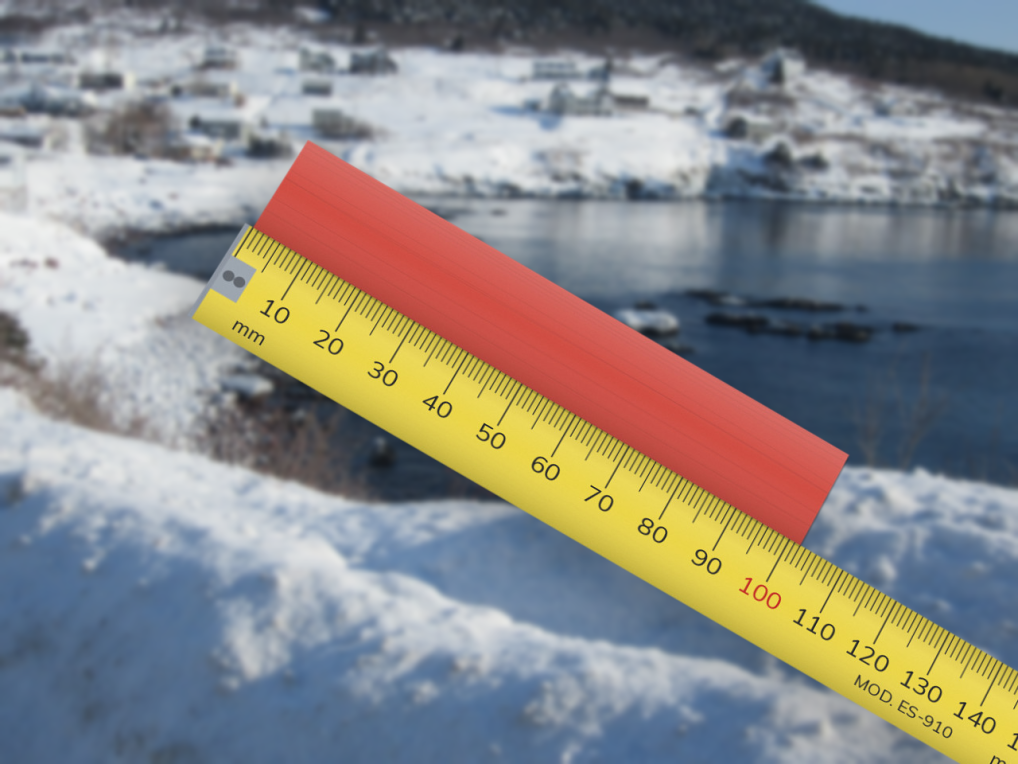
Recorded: 102 (mm)
